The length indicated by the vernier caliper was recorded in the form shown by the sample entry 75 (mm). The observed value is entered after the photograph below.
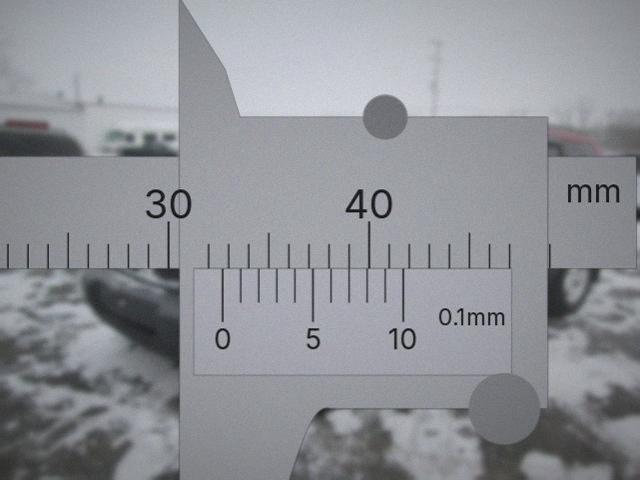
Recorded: 32.7 (mm)
